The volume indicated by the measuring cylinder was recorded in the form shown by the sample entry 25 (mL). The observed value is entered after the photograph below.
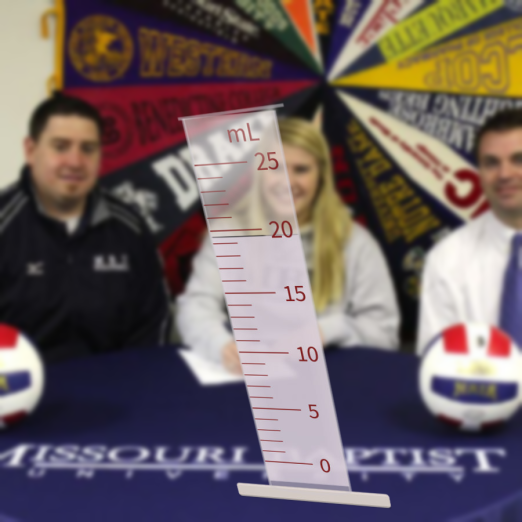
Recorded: 19.5 (mL)
